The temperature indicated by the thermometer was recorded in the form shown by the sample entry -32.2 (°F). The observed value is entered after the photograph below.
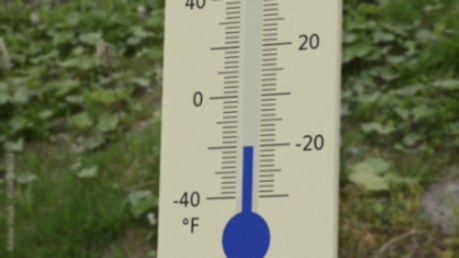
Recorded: -20 (°F)
